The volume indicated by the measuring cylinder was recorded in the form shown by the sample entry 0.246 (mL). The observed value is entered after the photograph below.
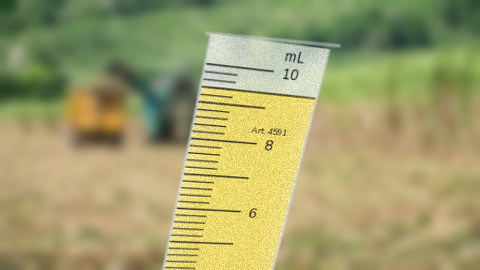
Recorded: 9.4 (mL)
